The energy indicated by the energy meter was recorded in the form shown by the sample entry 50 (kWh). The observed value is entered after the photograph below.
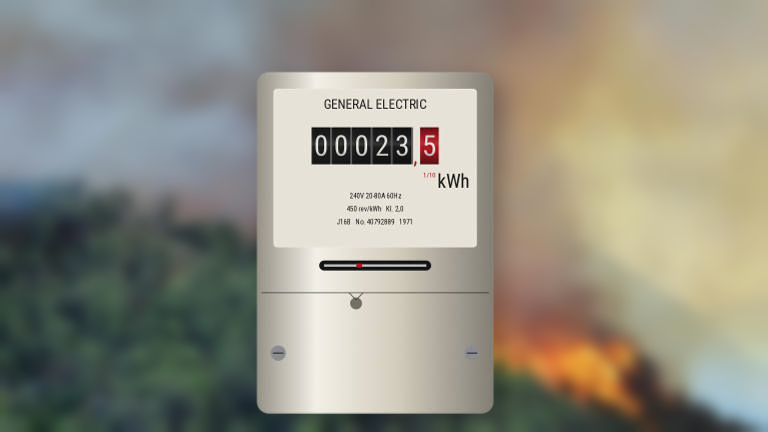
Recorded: 23.5 (kWh)
